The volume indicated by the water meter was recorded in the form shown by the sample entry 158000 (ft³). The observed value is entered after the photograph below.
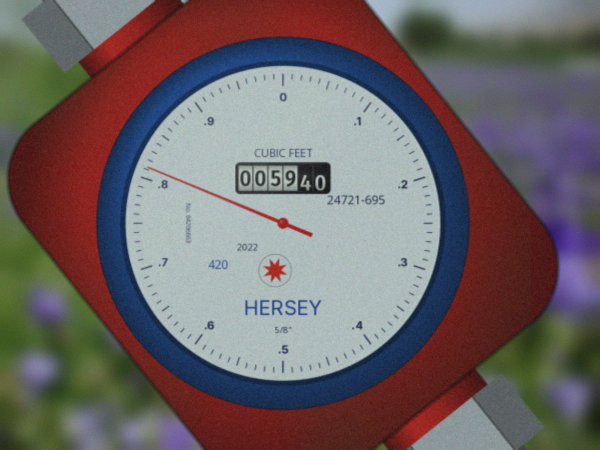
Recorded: 5939.81 (ft³)
